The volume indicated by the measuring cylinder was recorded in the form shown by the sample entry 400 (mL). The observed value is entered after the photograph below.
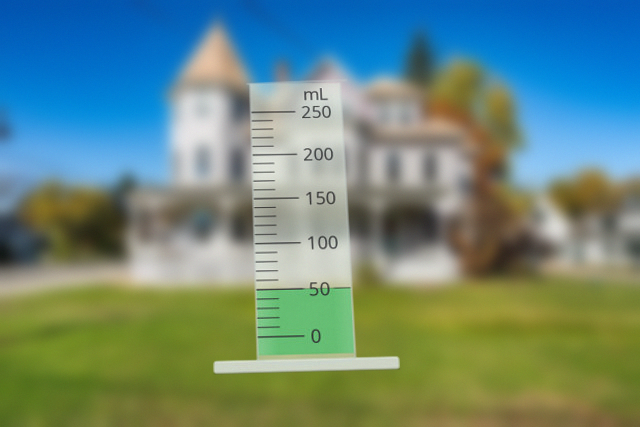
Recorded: 50 (mL)
